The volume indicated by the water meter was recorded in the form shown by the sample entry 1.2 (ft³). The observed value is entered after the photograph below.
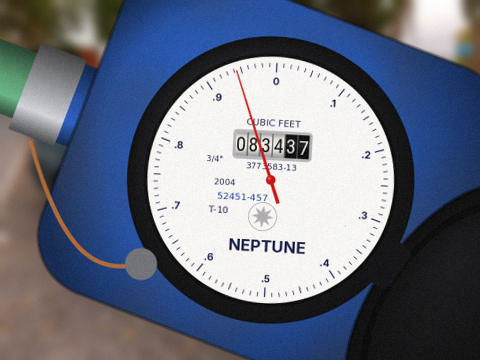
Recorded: 83436.94 (ft³)
